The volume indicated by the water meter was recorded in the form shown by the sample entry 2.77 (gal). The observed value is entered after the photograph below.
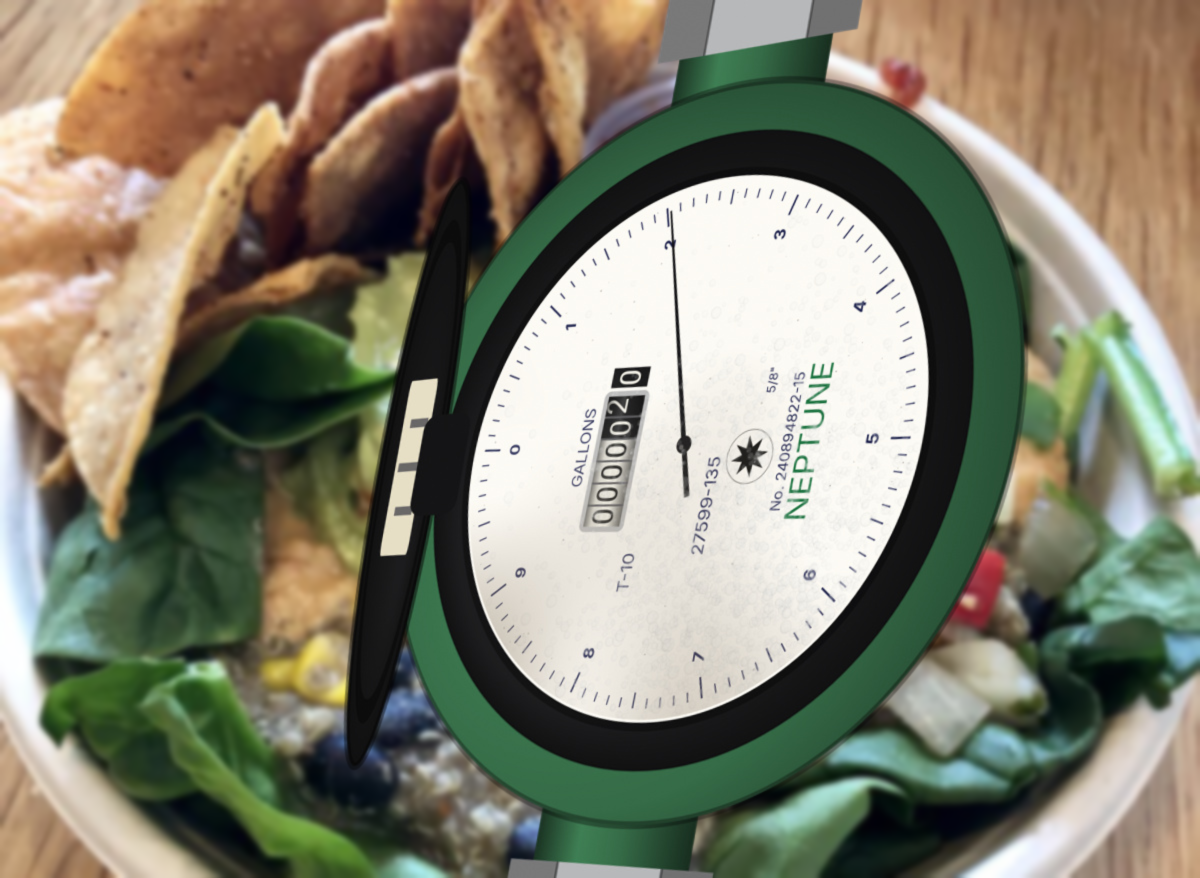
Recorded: 22.0 (gal)
